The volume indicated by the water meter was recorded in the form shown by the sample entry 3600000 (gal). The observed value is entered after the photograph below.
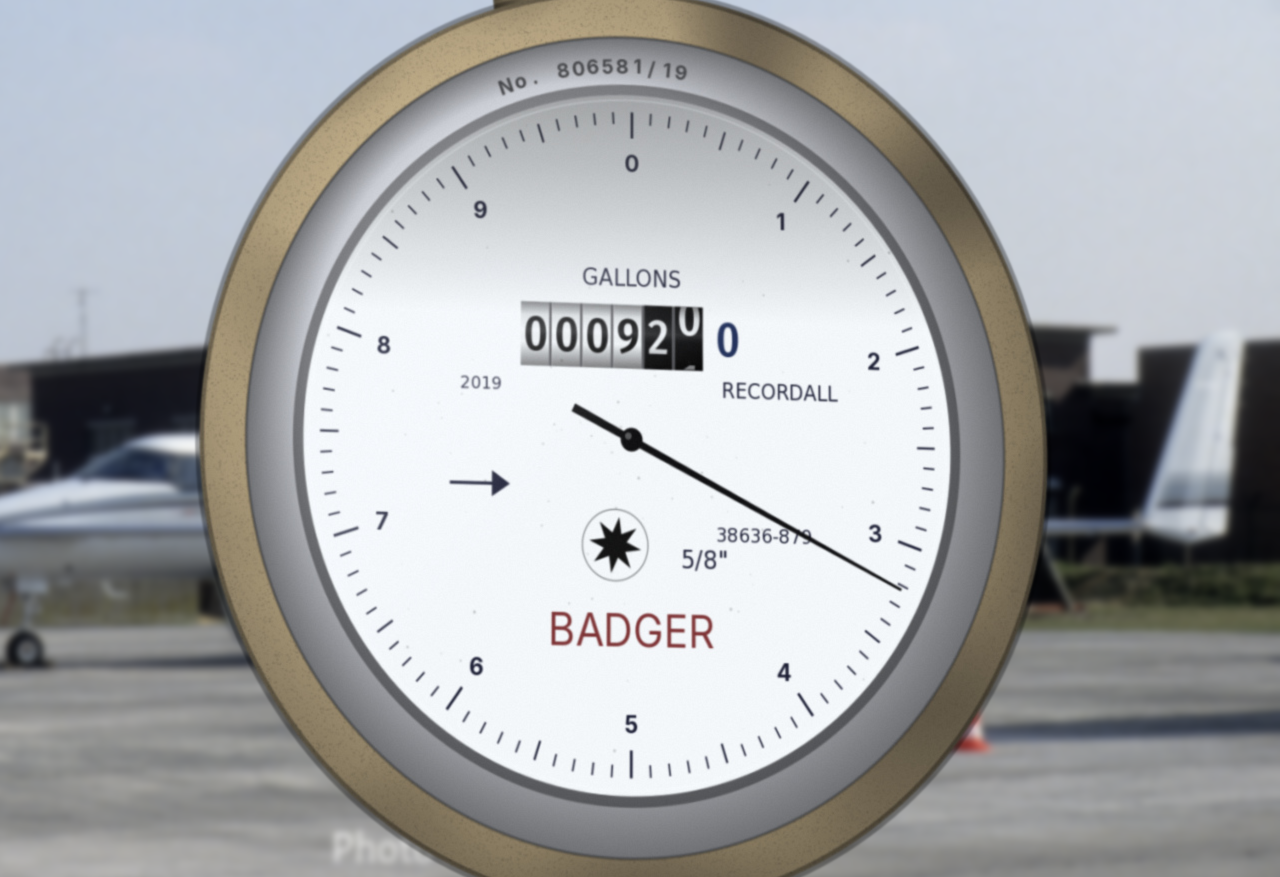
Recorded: 9203.2 (gal)
